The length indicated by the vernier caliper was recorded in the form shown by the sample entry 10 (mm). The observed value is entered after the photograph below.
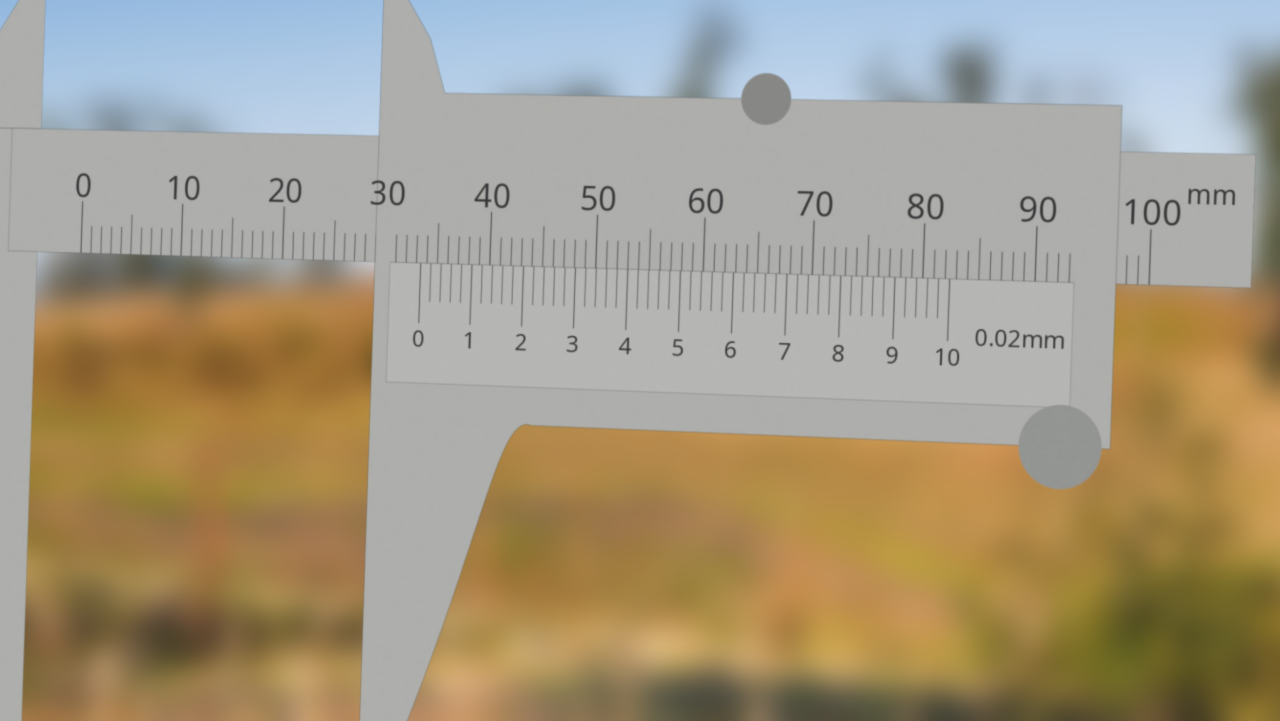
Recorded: 33.4 (mm)
